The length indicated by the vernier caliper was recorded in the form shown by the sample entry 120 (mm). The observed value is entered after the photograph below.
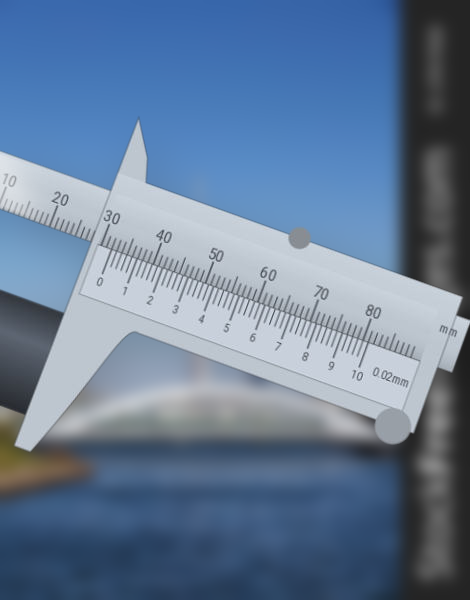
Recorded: 32.0 (mm)
